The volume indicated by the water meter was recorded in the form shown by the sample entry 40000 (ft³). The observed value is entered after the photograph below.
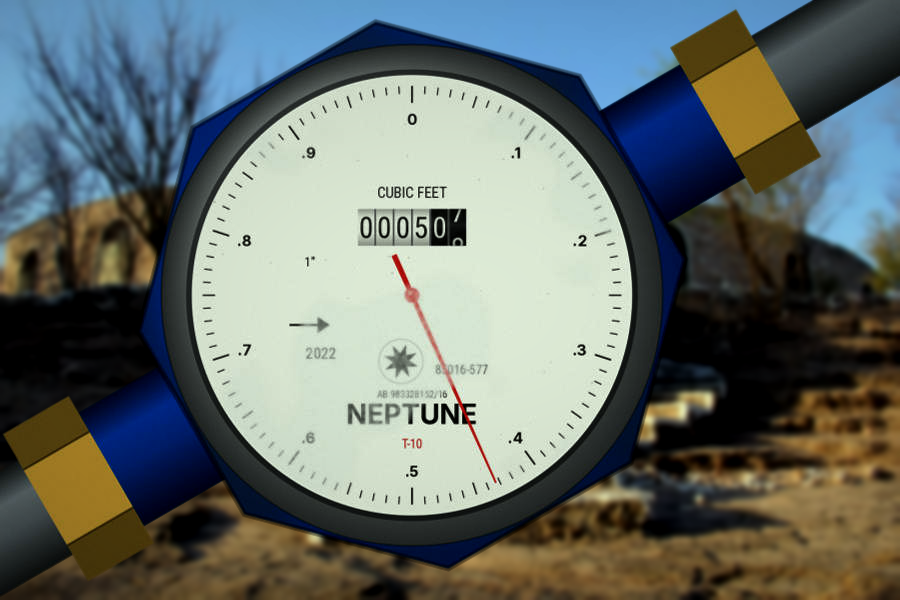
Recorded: 507.43 (ft³)
